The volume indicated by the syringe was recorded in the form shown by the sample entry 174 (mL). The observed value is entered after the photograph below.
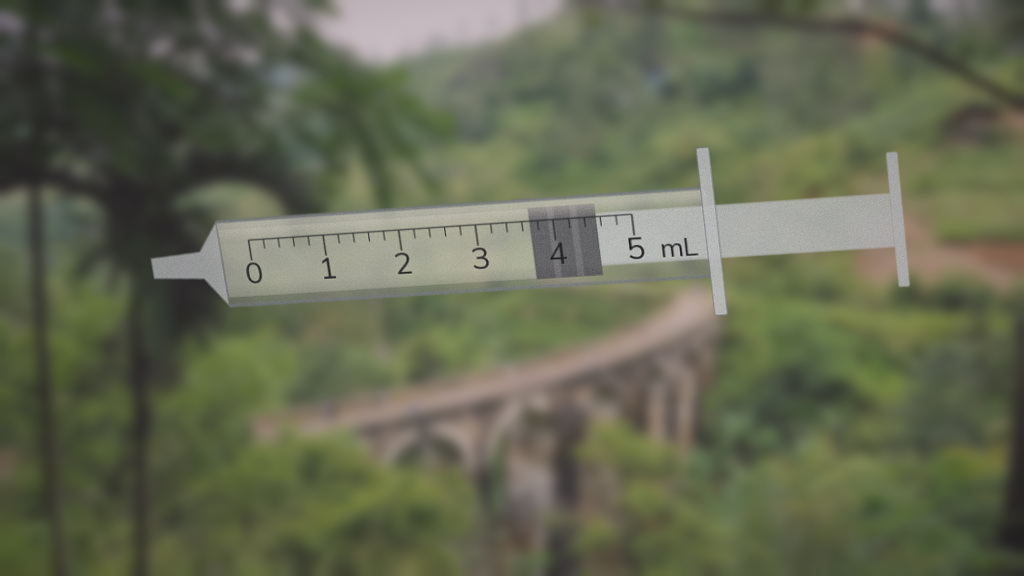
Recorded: 3.7 (mL)
